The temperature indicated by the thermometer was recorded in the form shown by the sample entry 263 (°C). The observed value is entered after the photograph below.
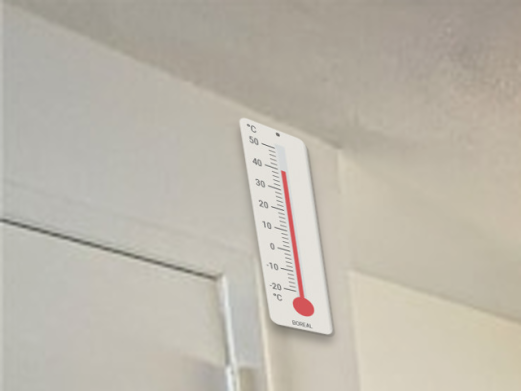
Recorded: 40 (°C)
